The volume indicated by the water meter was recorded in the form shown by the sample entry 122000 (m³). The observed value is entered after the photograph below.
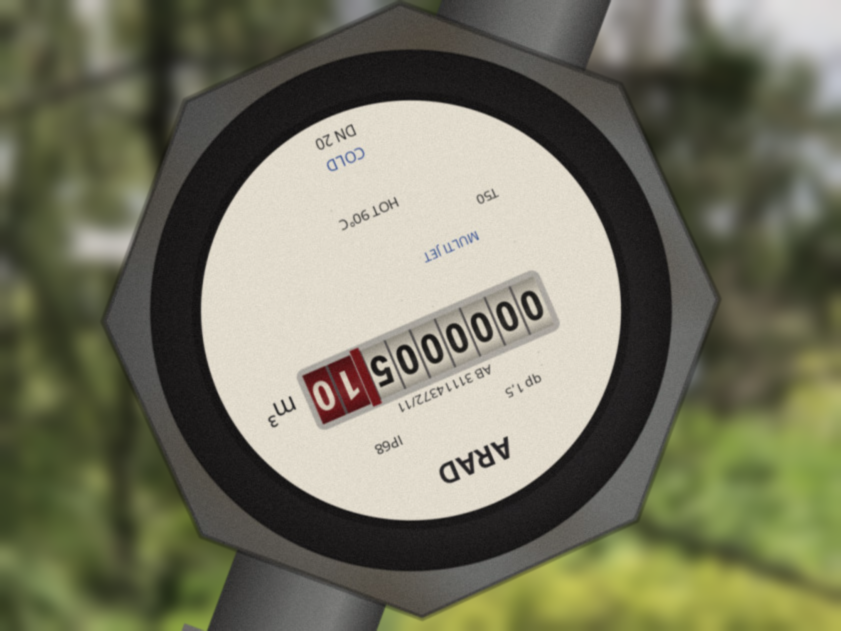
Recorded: 5.10 (m³)
